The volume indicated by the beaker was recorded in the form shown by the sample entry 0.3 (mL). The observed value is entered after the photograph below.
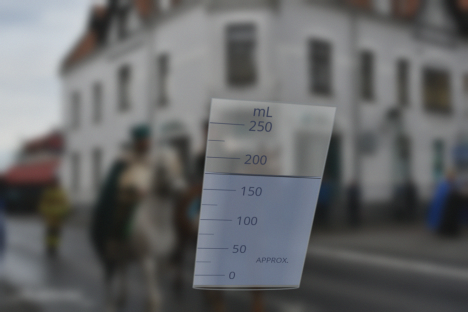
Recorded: 175 (mL)
